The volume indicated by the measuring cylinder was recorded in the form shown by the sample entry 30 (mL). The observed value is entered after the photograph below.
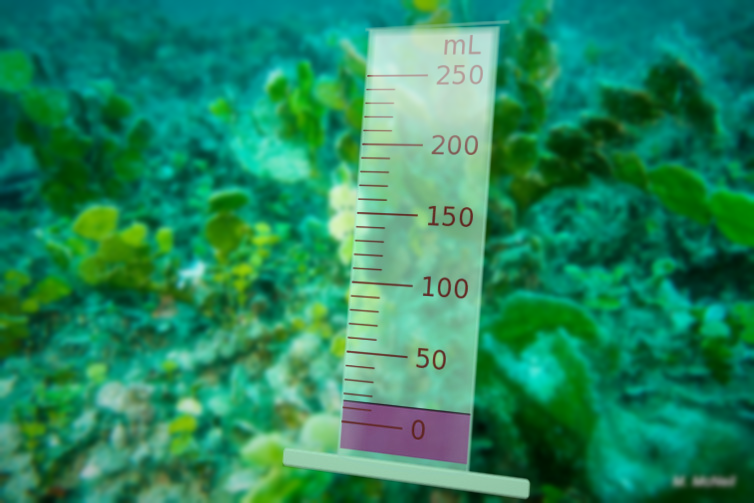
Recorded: 15 (mL)
